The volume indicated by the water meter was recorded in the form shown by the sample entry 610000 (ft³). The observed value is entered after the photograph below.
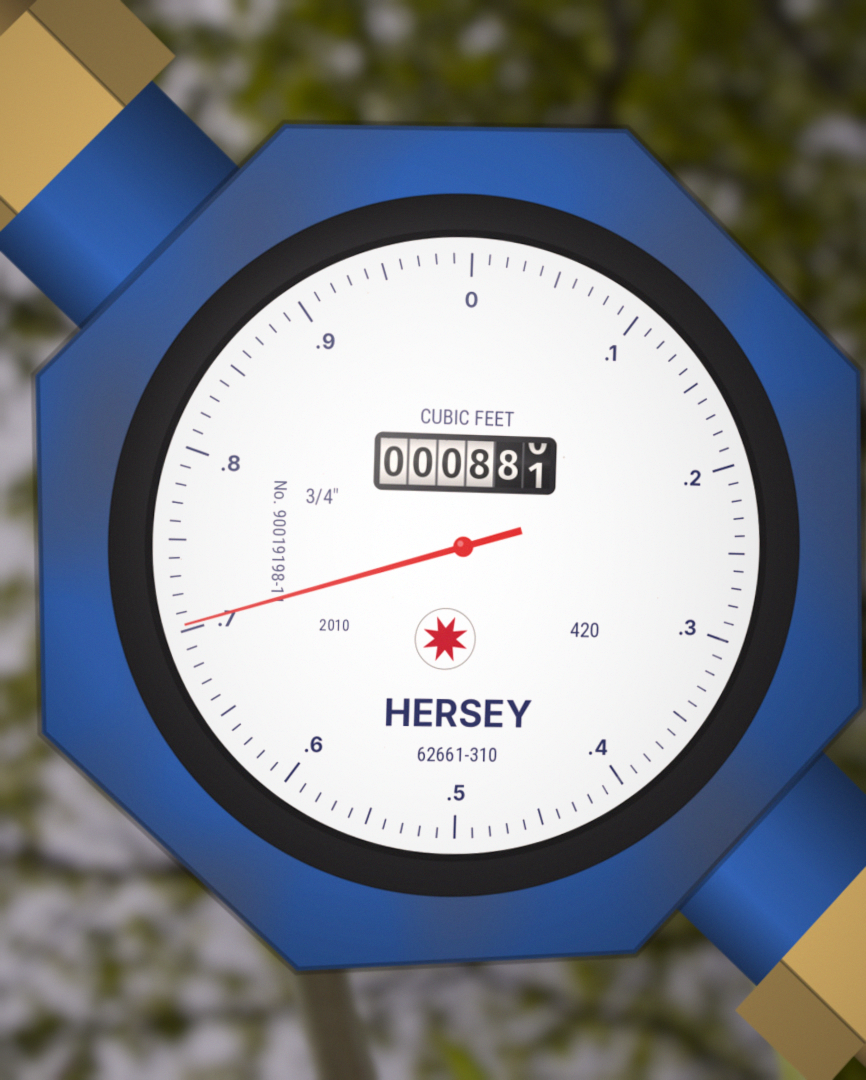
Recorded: 880.70 (ft³)
